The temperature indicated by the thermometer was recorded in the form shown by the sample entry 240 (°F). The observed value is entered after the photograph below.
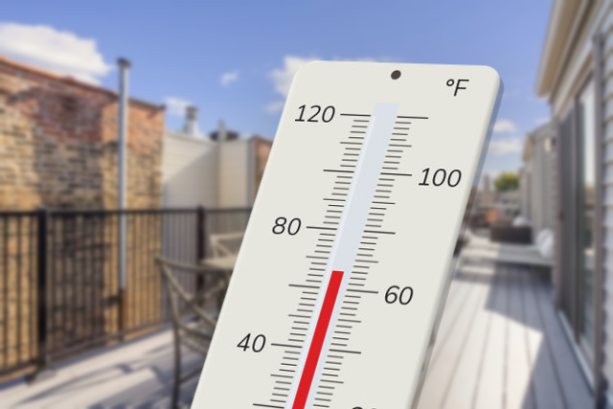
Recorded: 66 (°F)
